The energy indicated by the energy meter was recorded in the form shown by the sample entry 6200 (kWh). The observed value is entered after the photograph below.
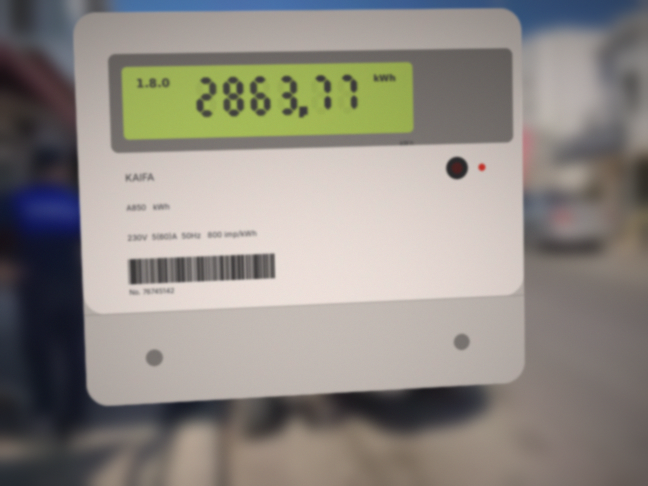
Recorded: 2863.77 (kWh)
